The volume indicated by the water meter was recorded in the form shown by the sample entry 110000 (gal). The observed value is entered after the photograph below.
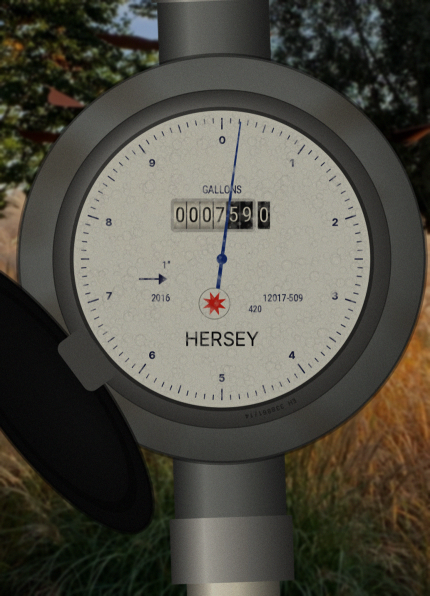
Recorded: 7590.2 (gal)
